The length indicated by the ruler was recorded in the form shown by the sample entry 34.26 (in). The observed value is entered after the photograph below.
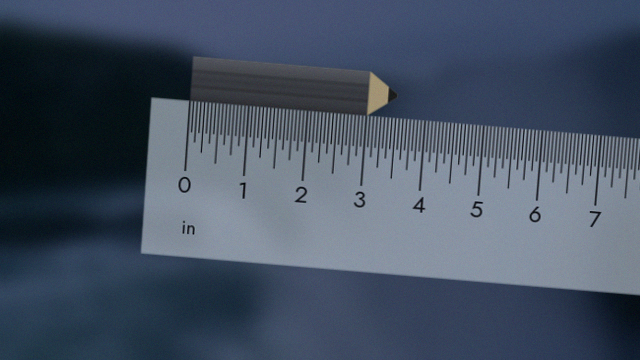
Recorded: 3.5 (in)
